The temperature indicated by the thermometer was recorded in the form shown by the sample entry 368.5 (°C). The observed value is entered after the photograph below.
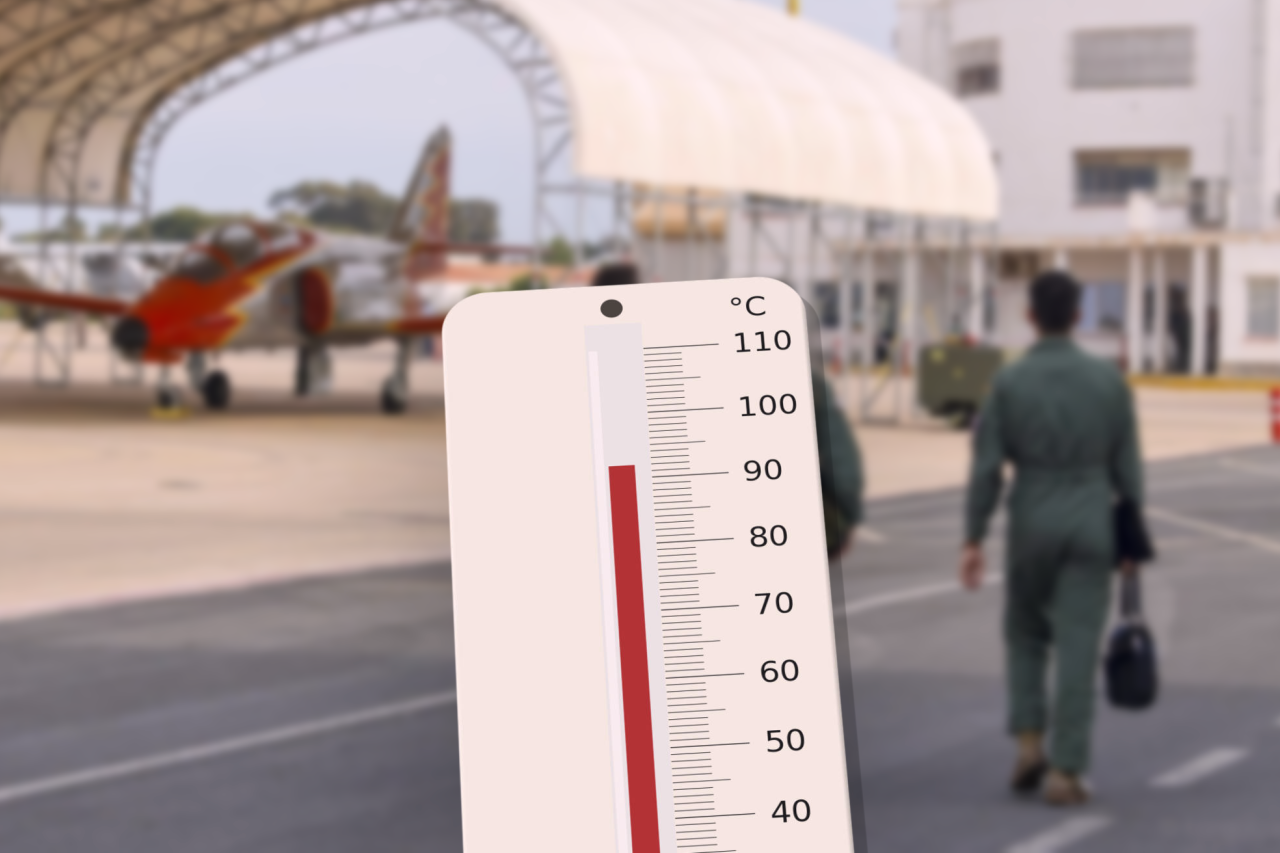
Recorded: 92 (°C)
